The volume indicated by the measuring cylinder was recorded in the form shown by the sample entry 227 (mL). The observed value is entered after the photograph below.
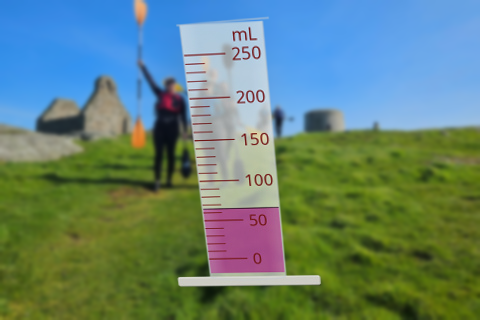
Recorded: 65 (mL)
